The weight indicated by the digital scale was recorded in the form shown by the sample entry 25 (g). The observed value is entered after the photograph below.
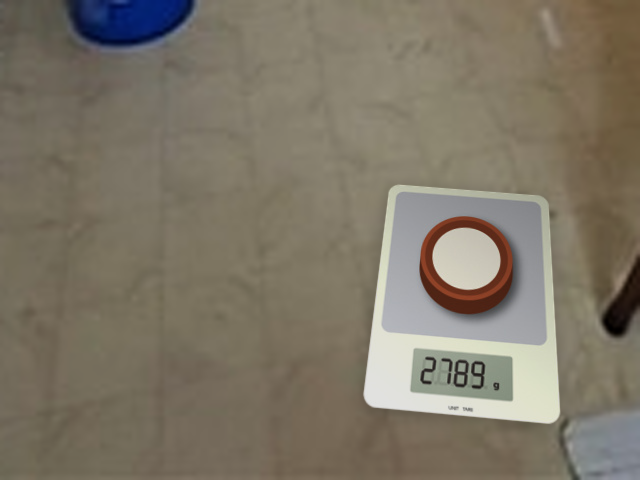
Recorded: 2789 (g)
